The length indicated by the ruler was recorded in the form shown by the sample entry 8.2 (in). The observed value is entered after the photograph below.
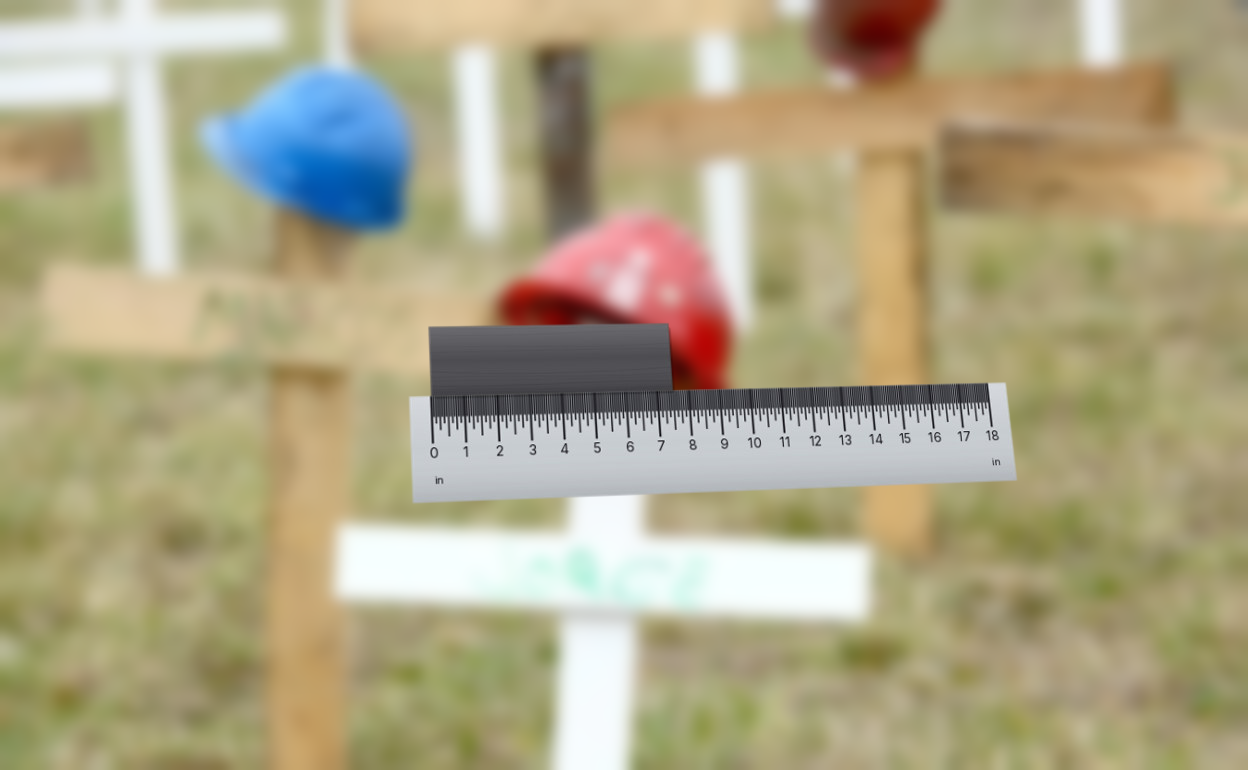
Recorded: 7.5 (in)
